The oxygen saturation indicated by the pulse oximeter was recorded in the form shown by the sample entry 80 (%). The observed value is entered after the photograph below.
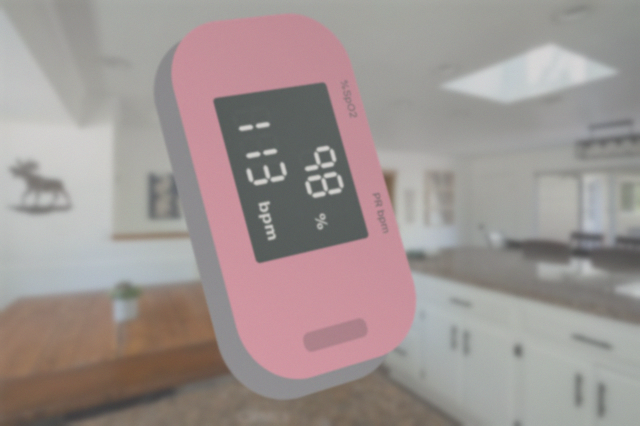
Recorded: 98 (%)
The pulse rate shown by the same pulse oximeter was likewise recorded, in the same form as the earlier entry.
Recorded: 113 (bpm)
